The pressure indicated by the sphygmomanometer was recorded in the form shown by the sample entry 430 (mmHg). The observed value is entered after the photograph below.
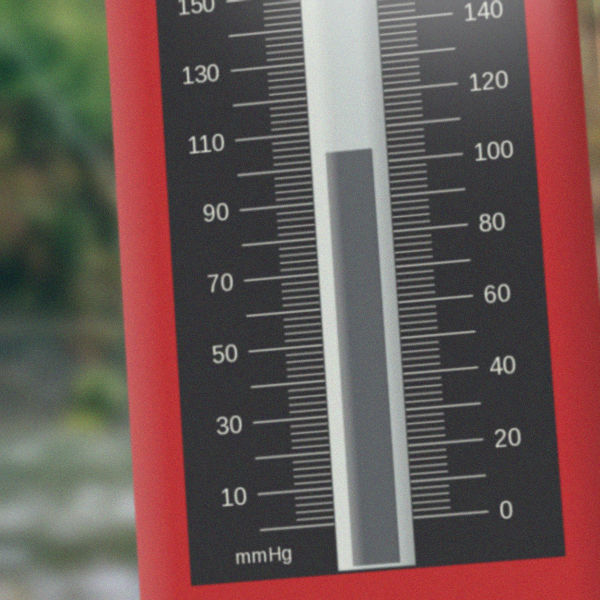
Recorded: 104 (mmHg)
